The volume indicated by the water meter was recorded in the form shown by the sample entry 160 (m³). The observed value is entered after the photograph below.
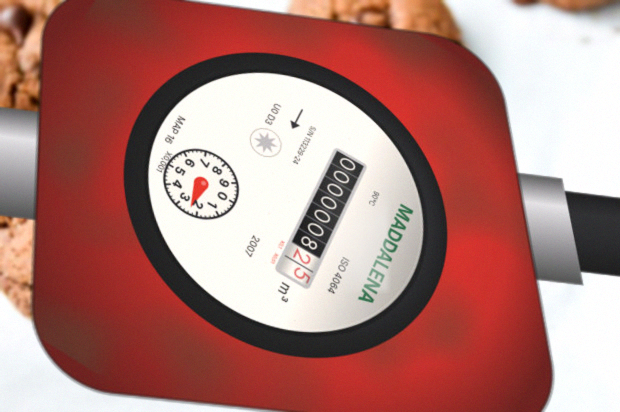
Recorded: 8.252 (m³)
